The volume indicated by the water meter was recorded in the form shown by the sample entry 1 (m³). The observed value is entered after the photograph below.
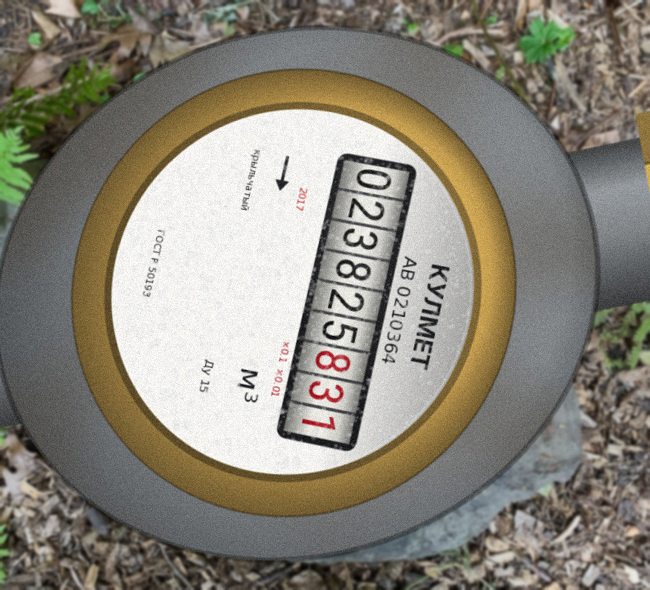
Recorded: 23825.831 (m³)
